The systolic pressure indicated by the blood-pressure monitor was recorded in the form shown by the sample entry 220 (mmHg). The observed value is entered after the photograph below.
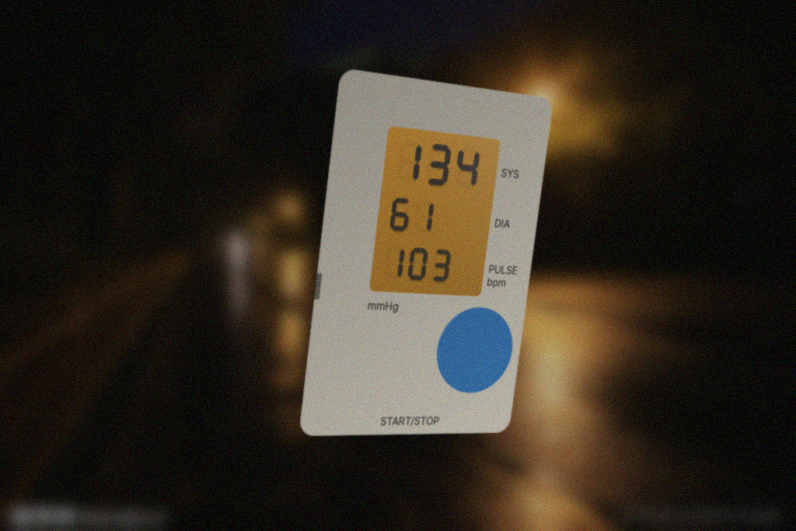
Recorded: 134 (mmHg)
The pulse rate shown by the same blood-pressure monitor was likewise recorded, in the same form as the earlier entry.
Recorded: 103 (bpm)
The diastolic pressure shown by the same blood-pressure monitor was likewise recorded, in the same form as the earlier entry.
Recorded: 61 (mmHg)
